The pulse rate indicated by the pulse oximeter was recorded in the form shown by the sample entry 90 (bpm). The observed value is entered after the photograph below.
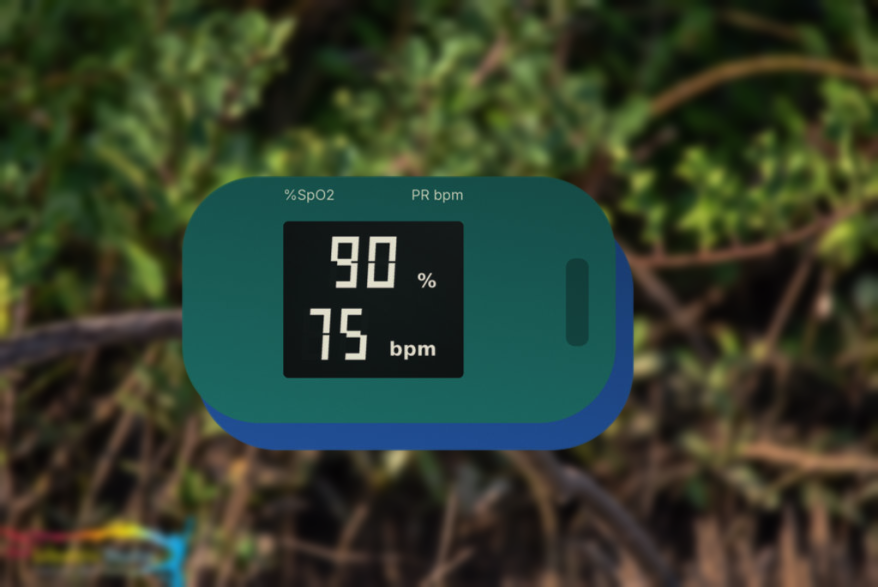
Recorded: 75 (bpm)
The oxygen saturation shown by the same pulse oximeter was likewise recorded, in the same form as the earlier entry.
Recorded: 90 (%)
